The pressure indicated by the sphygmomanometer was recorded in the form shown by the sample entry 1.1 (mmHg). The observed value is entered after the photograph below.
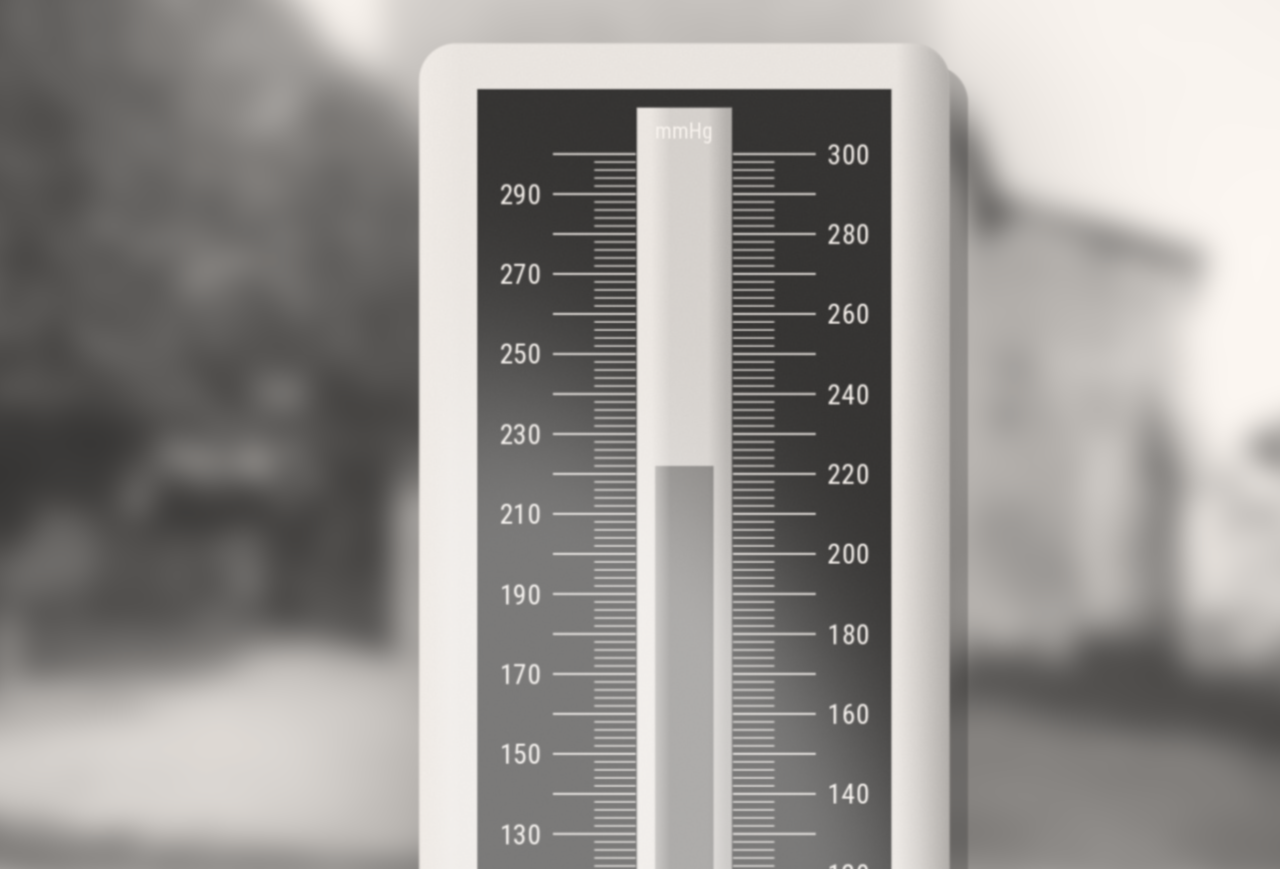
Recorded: 222 (mmHg)
